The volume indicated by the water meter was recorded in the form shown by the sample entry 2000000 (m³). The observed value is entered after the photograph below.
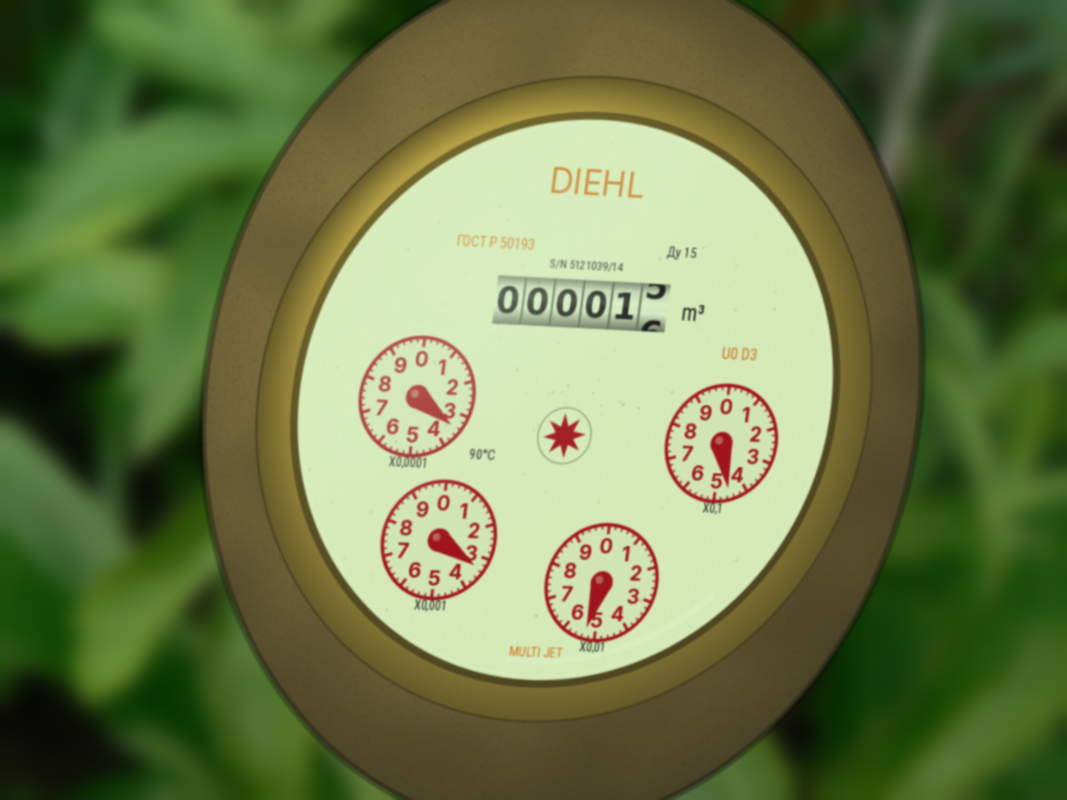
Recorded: 15.4533 (m³)
